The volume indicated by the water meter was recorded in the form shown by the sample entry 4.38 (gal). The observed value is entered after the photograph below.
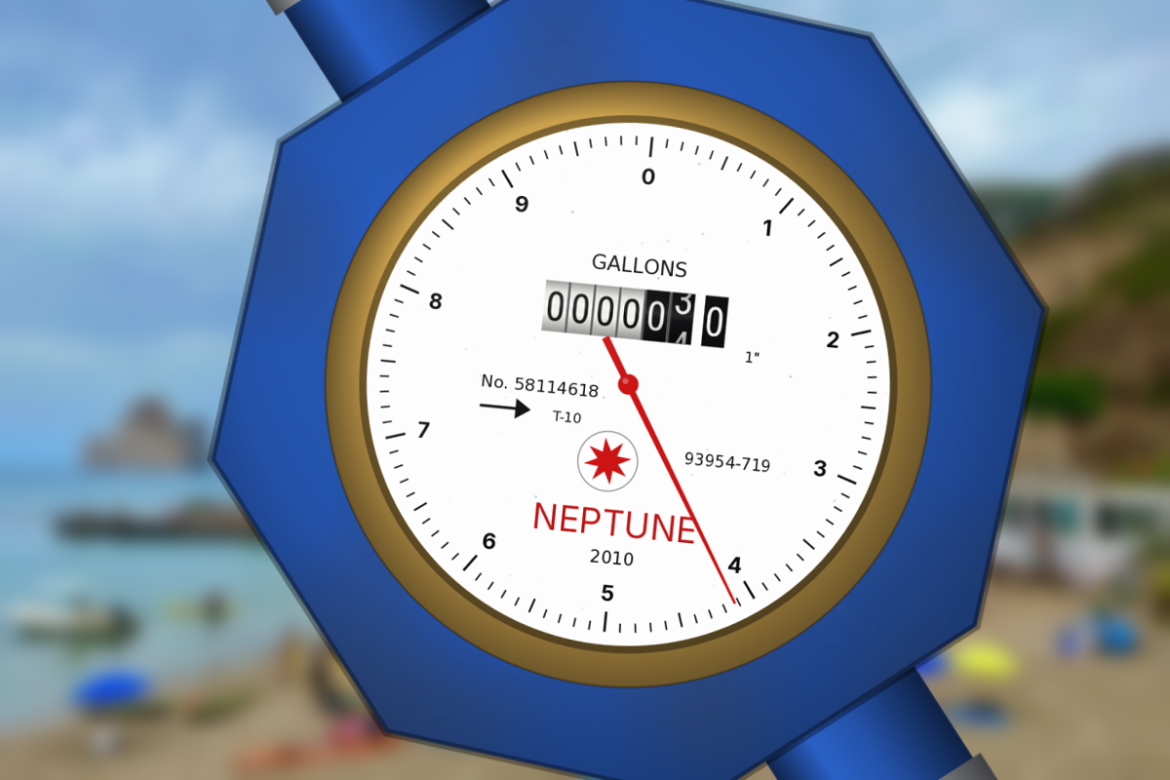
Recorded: 34.1 (gal)
